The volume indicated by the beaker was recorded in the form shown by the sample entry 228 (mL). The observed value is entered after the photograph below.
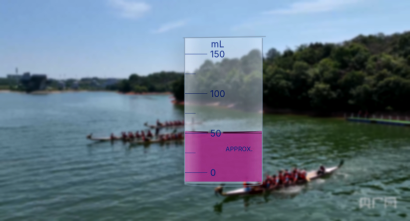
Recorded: 50 (mL)
